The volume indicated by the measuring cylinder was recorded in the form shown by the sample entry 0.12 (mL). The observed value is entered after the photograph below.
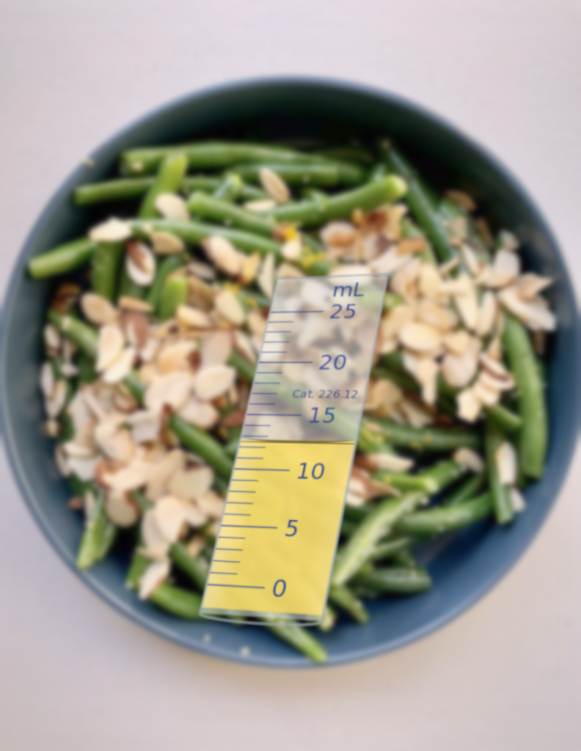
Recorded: 12.5 (mL)
